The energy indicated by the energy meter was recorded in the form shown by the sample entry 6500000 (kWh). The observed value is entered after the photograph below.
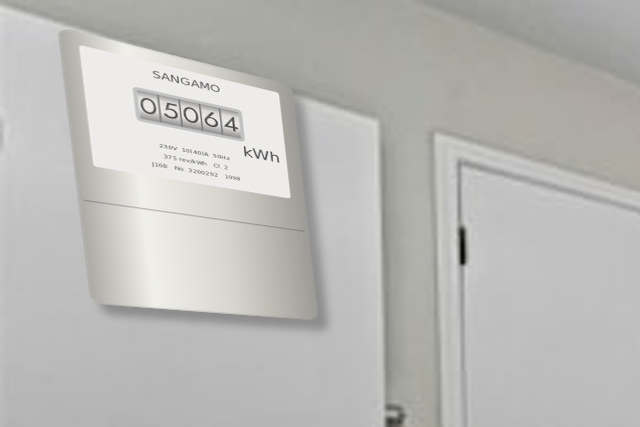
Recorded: 5064 (kWh)
